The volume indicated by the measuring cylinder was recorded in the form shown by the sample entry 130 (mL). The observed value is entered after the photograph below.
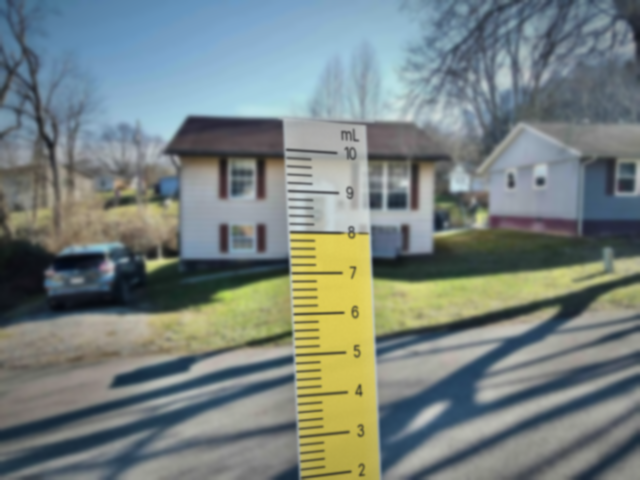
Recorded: 8 (mL)
